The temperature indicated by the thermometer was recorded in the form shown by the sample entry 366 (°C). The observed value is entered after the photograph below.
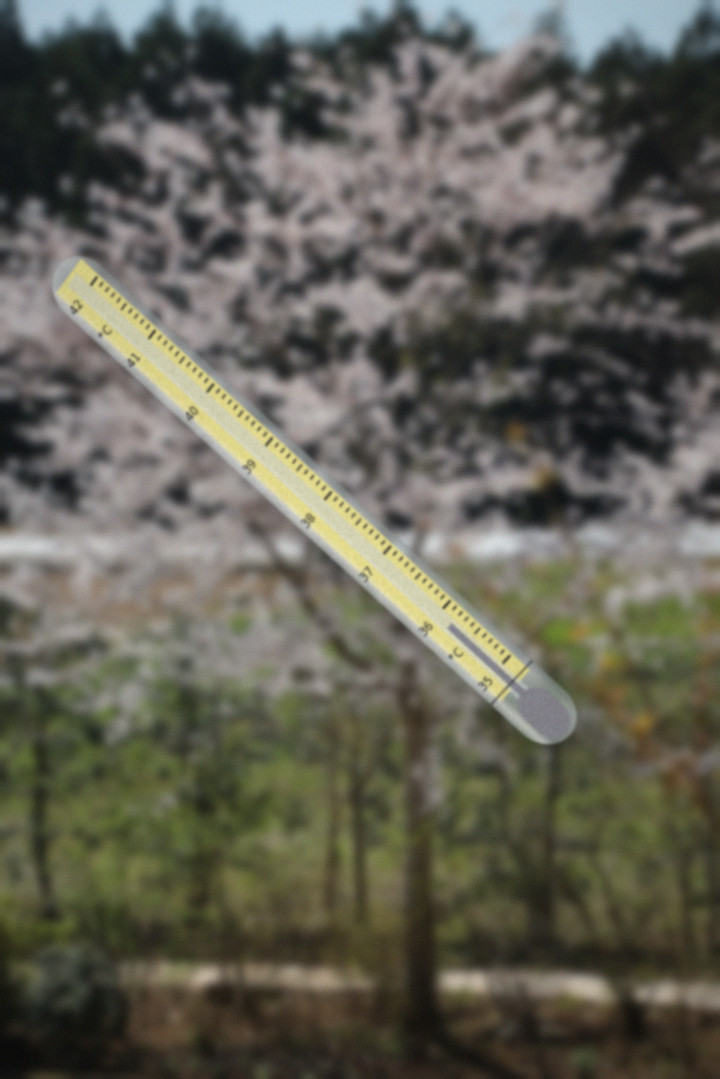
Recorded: 35.8 (°C)
